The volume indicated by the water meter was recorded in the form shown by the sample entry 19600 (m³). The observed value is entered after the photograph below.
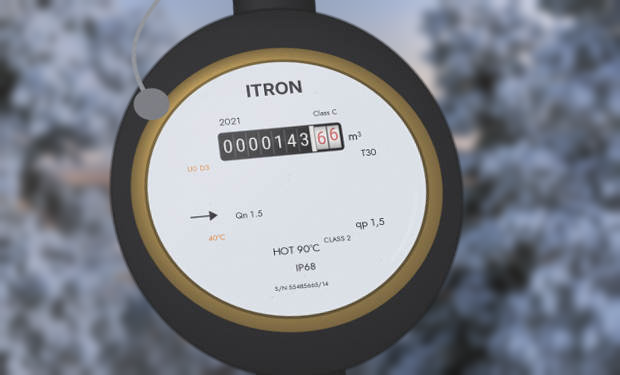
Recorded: 143.66 (m³)
